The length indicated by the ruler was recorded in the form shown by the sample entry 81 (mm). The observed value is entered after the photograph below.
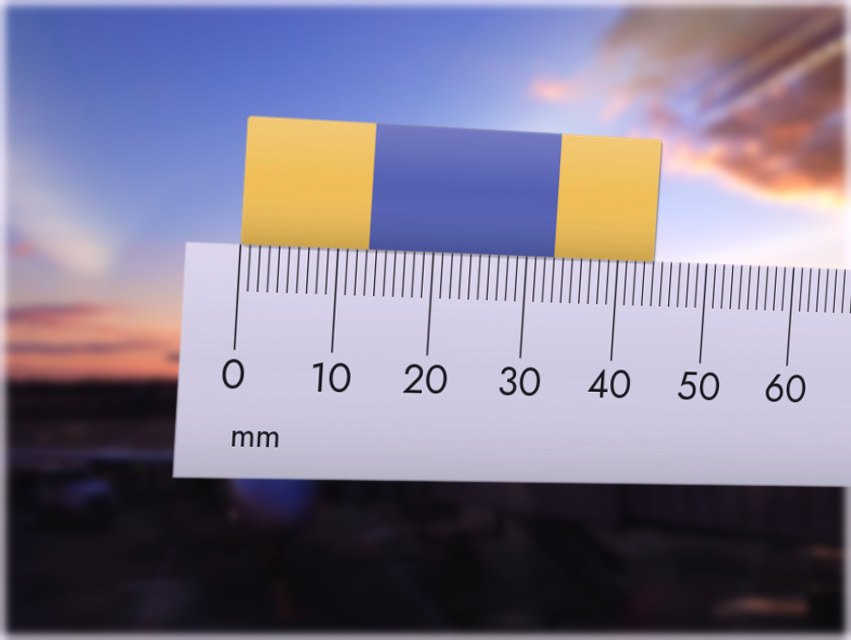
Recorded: 44 (mm)
